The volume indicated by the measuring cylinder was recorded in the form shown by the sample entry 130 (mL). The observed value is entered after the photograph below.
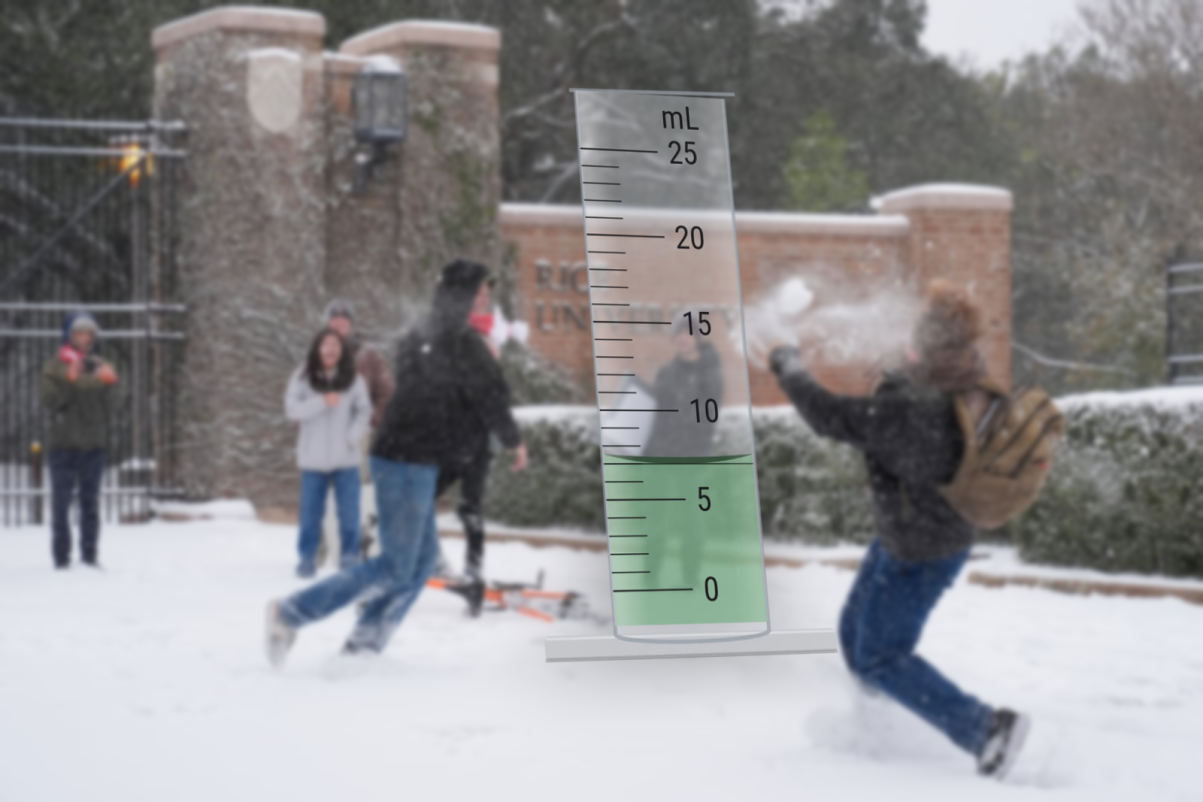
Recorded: 7 (mL)
